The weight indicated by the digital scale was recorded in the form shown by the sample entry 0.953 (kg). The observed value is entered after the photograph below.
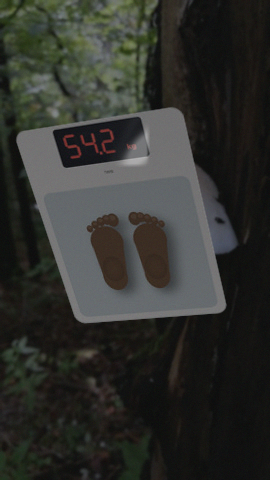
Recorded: 54.2 (kg)
